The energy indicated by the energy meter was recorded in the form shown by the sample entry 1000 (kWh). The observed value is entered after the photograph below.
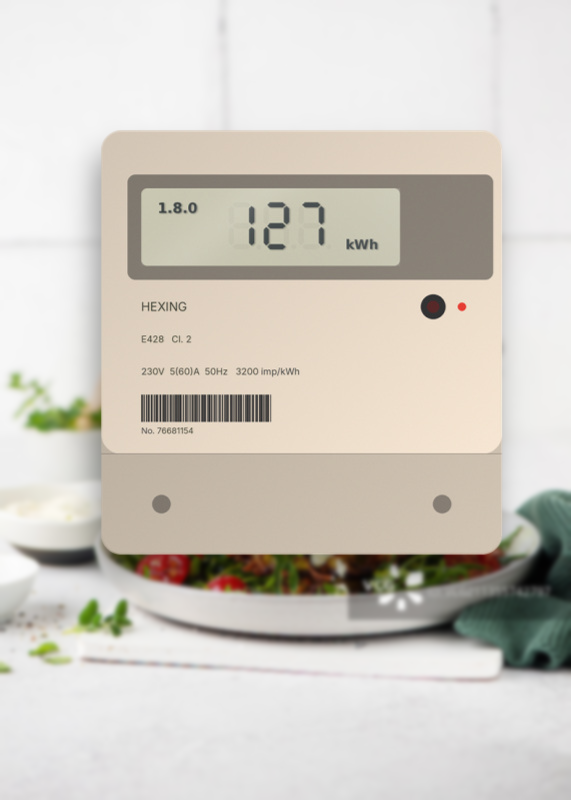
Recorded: 127 (kWh)
